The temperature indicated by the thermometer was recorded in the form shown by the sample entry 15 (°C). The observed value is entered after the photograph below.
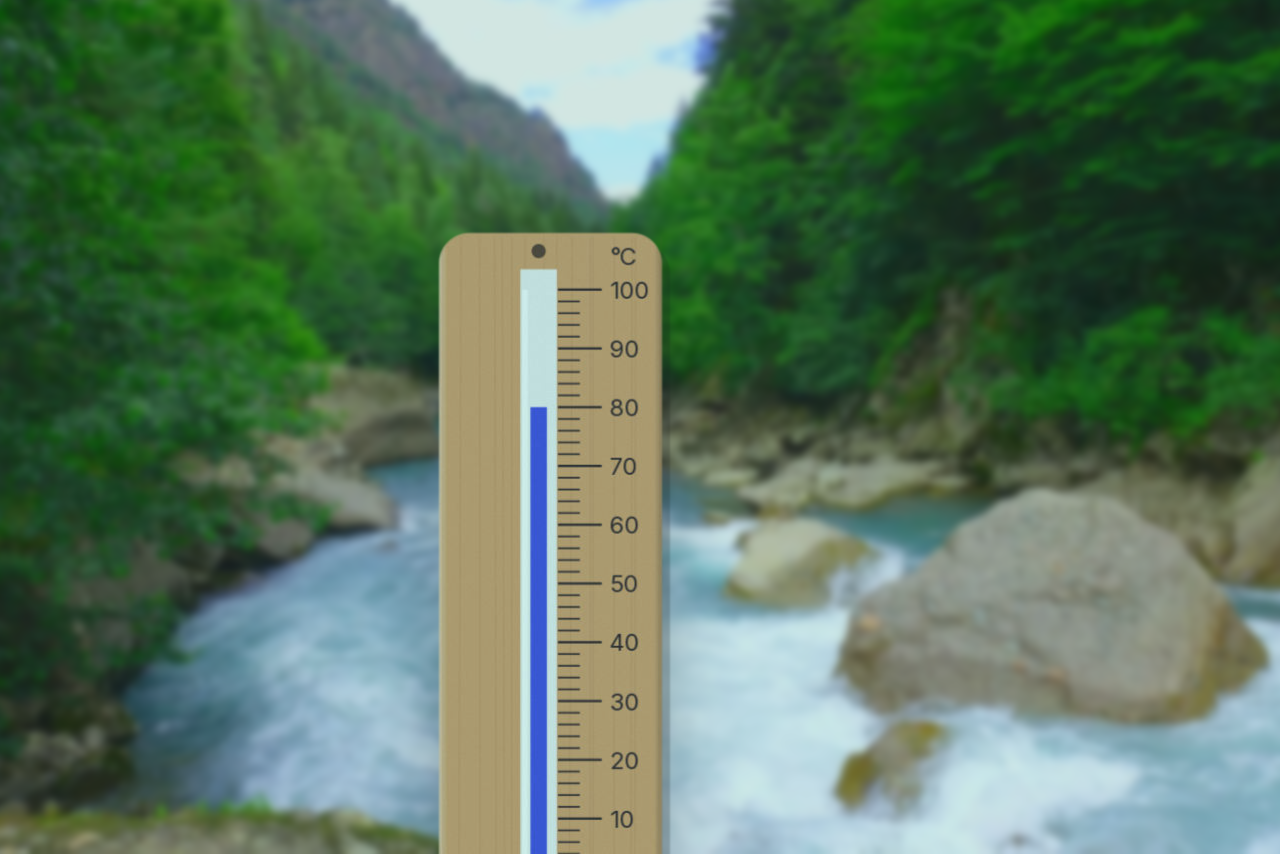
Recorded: 80 (°C)
